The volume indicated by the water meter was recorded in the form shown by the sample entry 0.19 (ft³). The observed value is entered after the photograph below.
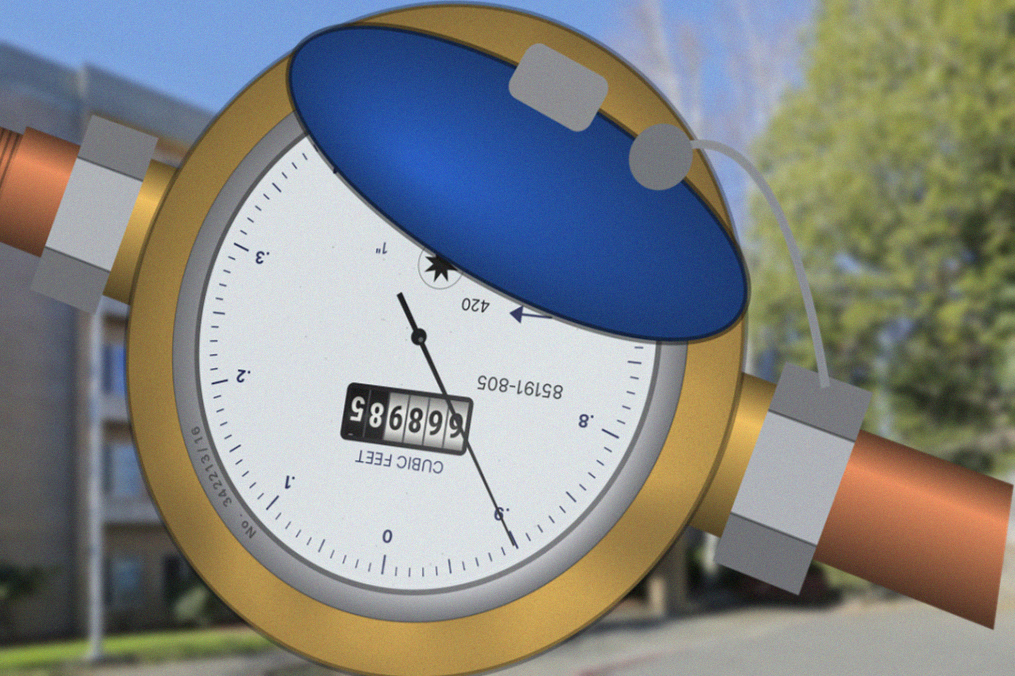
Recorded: 668984.90 (ft³)
